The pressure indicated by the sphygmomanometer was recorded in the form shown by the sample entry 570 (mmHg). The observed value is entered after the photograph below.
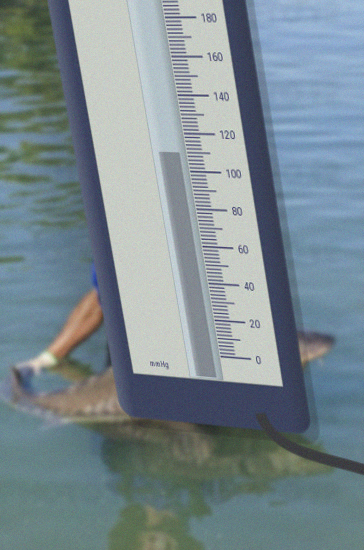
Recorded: 110 (mmHg)
